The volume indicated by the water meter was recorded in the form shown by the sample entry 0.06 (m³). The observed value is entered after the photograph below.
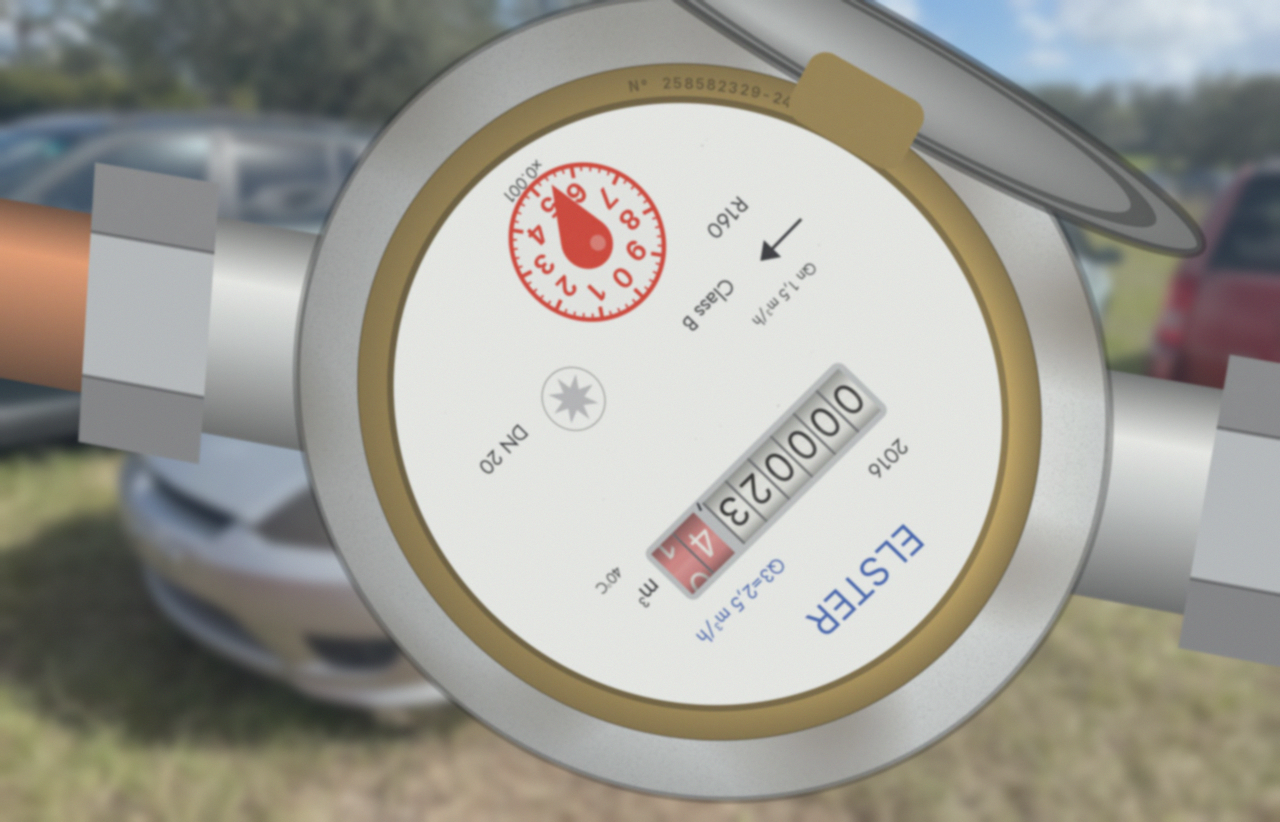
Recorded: 23.405 (m³)
